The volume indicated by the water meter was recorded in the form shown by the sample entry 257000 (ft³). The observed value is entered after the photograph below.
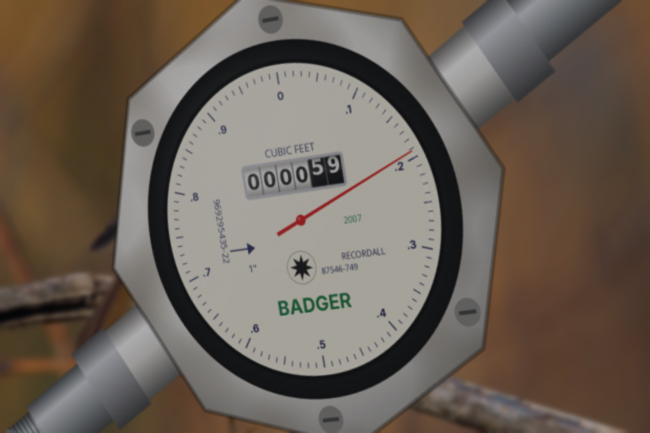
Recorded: 59.19 (ft³)
